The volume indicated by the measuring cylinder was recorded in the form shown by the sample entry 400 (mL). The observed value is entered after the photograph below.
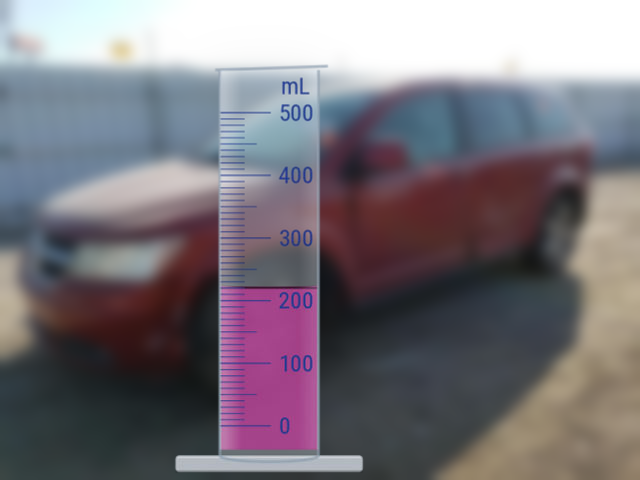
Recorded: 220 (mL)
